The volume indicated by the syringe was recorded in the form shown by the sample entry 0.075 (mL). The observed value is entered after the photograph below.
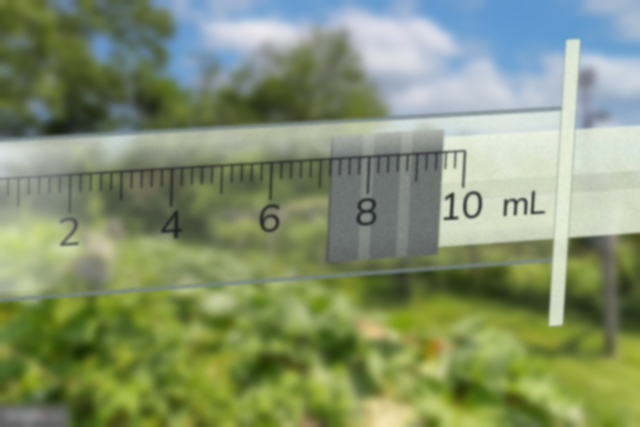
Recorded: 7.2 (mL)
